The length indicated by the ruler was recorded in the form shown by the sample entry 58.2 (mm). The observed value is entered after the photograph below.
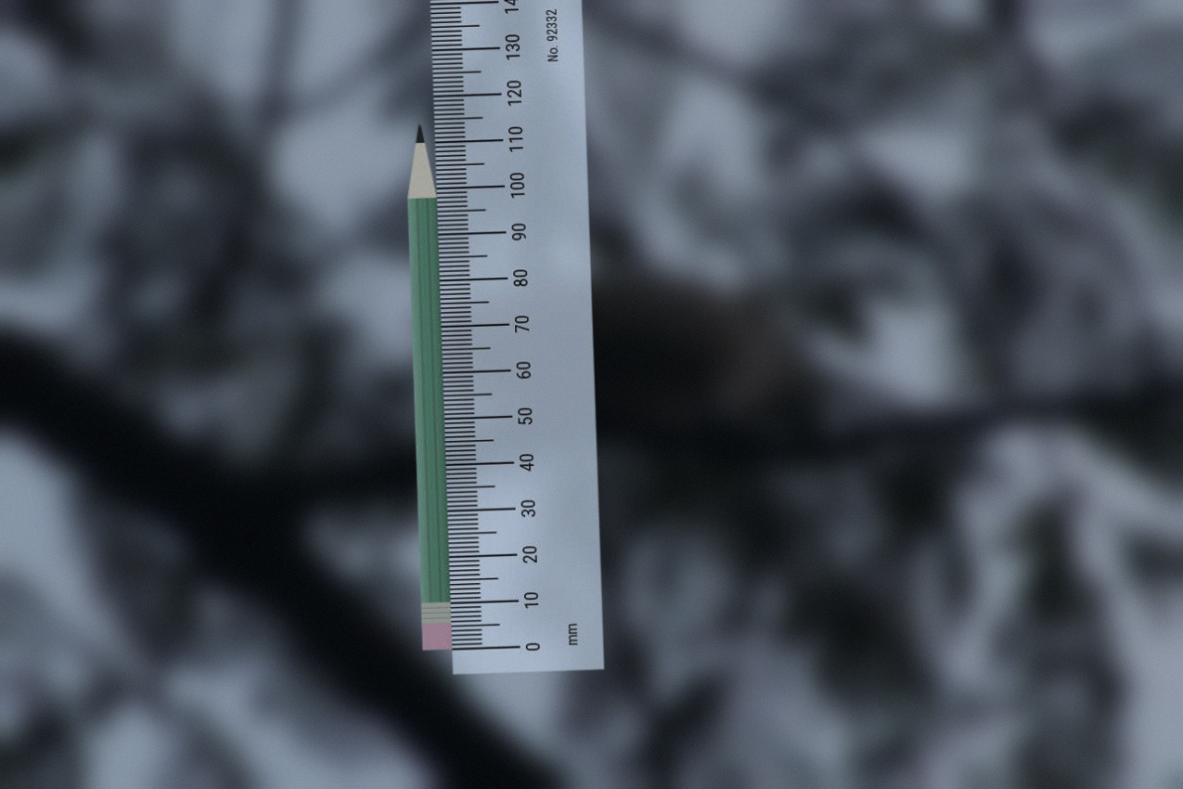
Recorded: 114 (mm)
